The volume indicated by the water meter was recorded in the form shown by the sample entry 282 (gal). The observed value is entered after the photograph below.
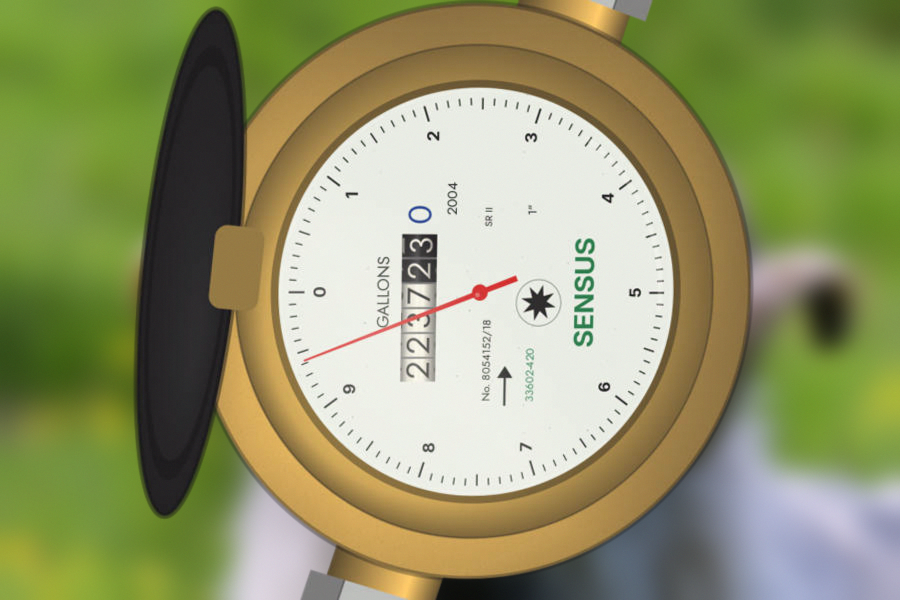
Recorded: 2237229.4 (gal)
